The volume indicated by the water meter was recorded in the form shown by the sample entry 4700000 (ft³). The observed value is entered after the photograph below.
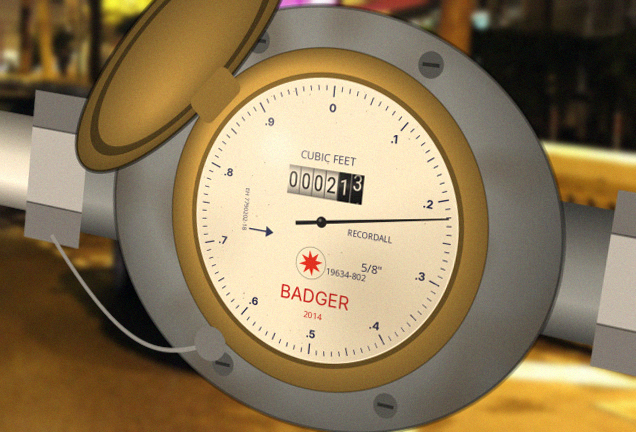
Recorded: 213.22 (ft³)
